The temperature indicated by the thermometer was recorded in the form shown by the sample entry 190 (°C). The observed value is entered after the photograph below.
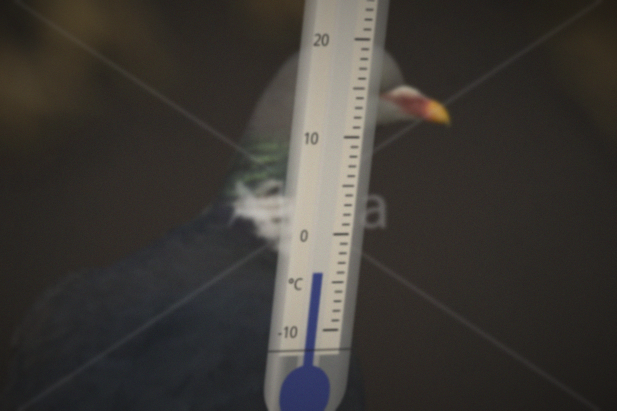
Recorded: -4 (°C)
